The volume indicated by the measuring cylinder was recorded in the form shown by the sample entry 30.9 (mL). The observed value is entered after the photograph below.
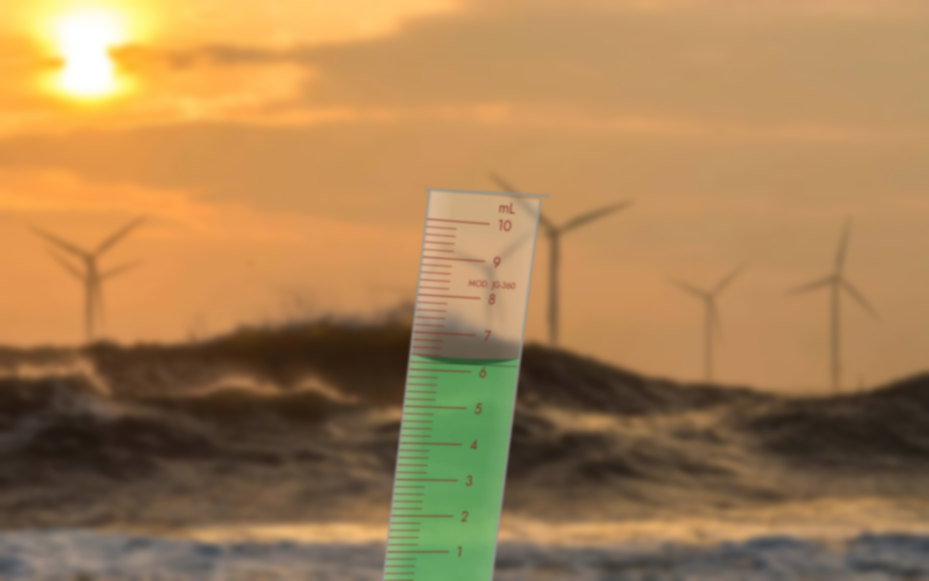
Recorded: 6.2 (mL)
